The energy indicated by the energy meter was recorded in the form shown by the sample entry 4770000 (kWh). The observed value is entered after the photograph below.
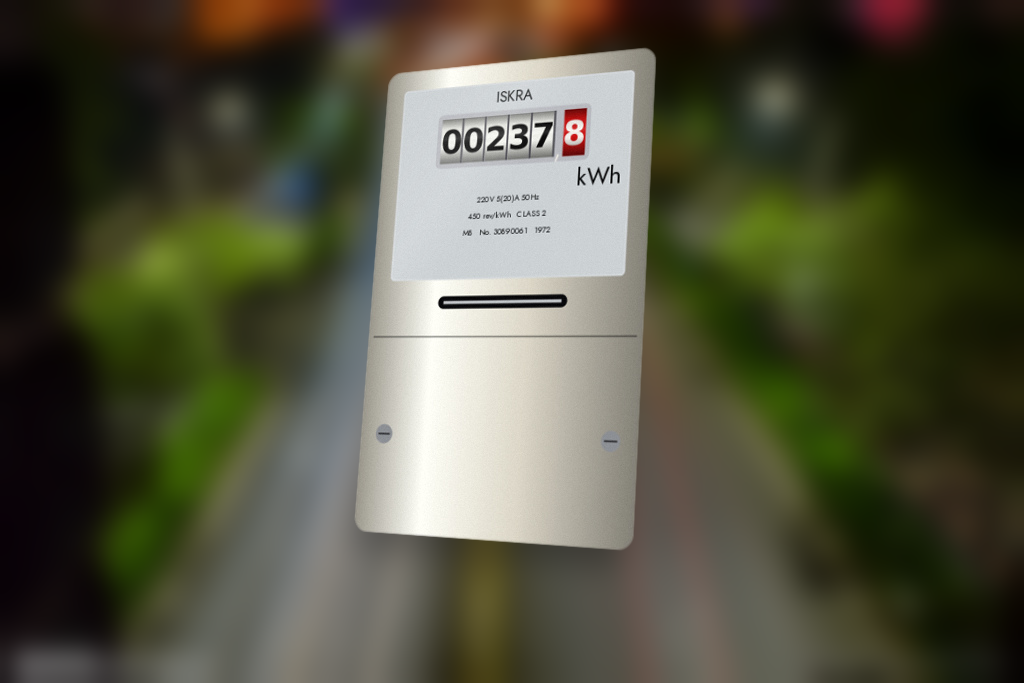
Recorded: 237.8 (kWh)
